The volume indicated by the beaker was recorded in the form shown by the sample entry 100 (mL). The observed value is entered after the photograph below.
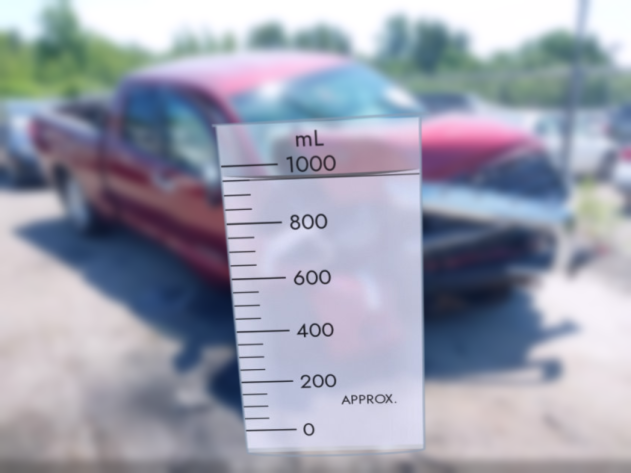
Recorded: 950 (mL)
